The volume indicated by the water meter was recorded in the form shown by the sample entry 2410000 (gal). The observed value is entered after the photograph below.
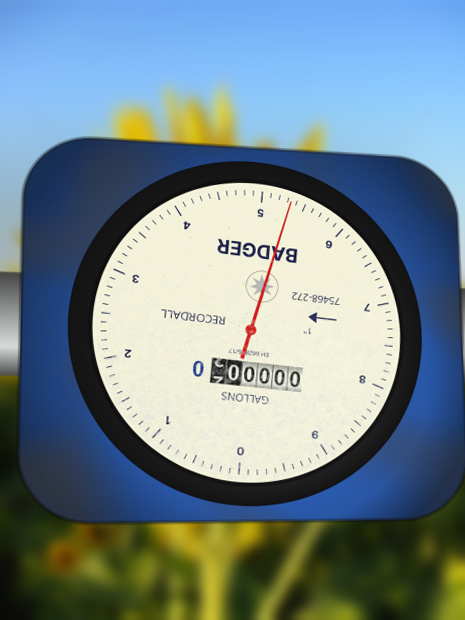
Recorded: 25.3 (gal)
